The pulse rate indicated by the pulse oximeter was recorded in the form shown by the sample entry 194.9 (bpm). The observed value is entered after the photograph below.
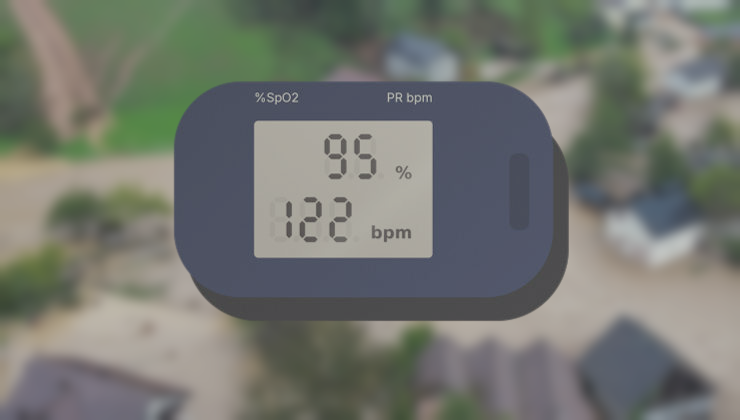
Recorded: 122 (bpm)
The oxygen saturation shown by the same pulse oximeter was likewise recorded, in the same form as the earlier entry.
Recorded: 95 (%)
